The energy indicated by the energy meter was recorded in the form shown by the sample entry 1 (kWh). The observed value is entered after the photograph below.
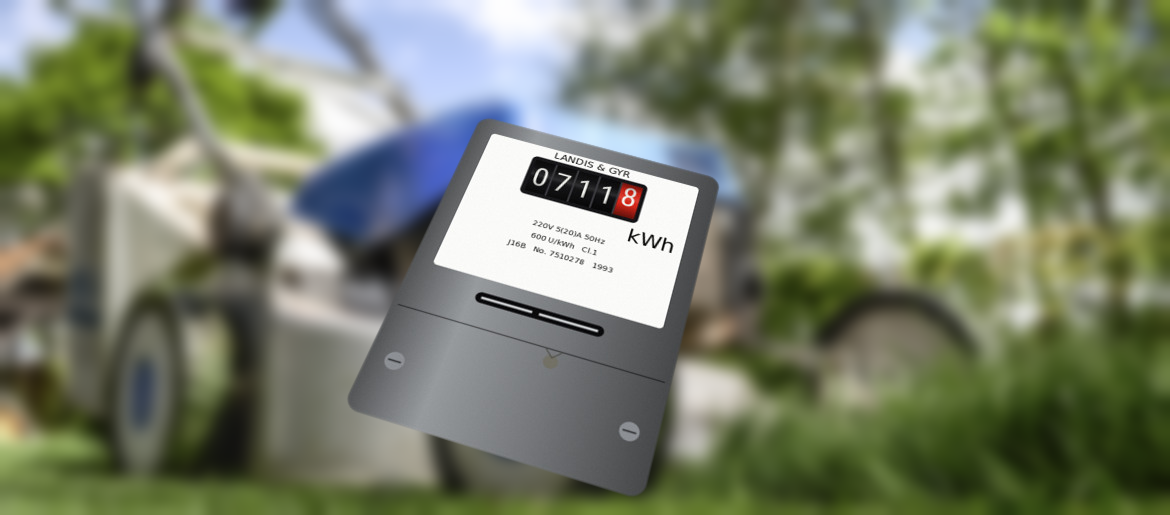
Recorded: 711.8 (kWh)
